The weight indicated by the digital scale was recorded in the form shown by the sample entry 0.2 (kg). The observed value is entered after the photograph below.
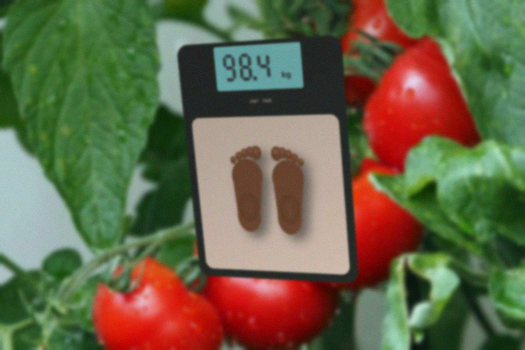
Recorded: 98.4 (kg)
